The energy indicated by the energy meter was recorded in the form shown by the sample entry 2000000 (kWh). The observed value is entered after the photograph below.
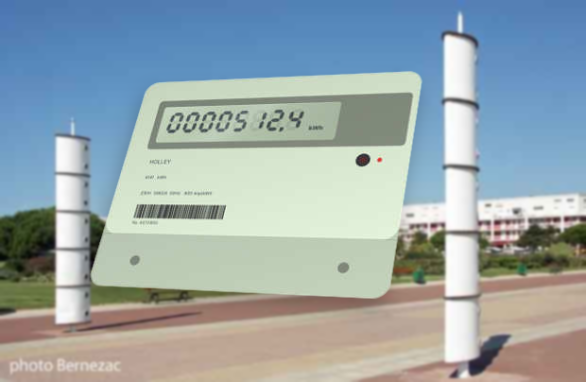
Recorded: 512.4 (kWh)
